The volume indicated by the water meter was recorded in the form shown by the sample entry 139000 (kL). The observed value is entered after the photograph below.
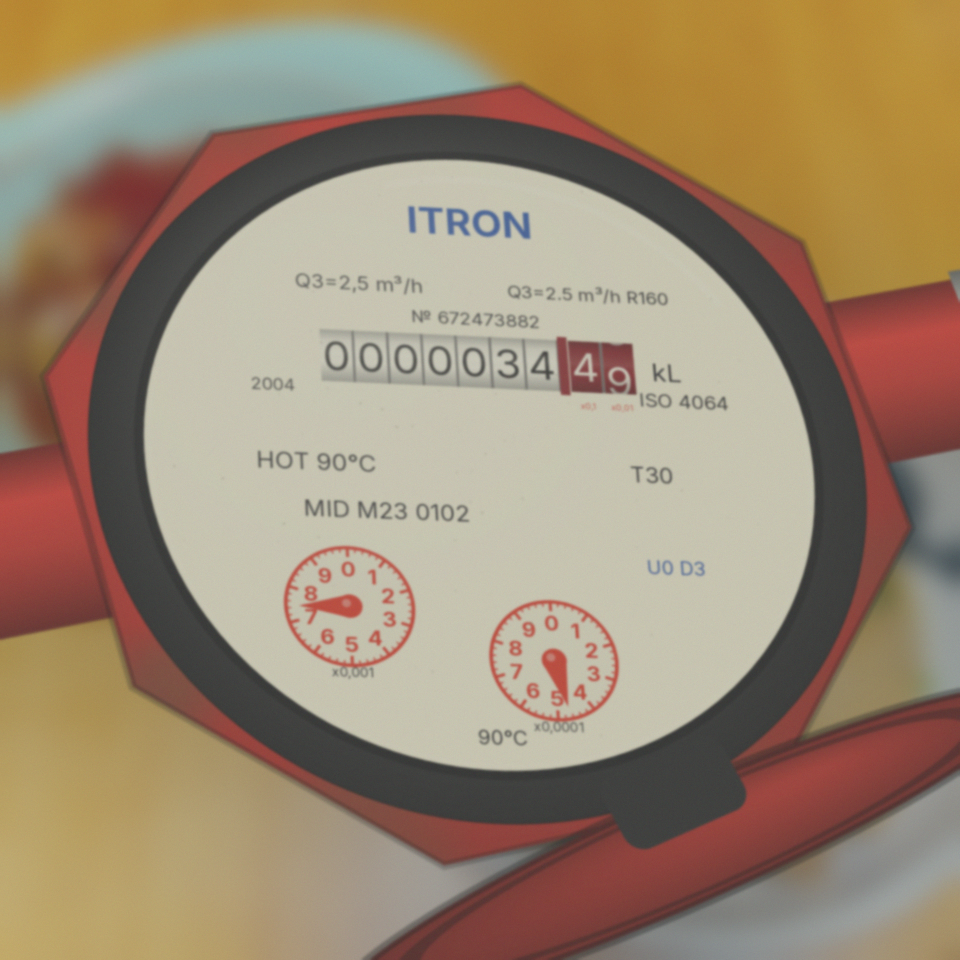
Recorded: 34.4874 (kL)
